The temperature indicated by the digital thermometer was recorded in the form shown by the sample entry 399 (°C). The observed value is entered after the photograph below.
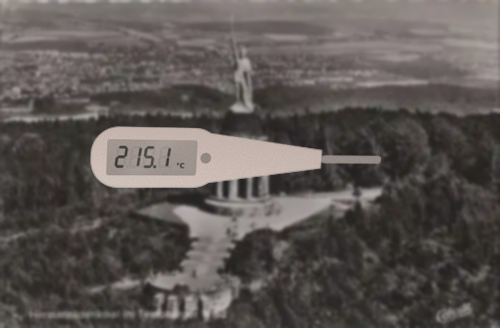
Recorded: 215.1 (°C)
